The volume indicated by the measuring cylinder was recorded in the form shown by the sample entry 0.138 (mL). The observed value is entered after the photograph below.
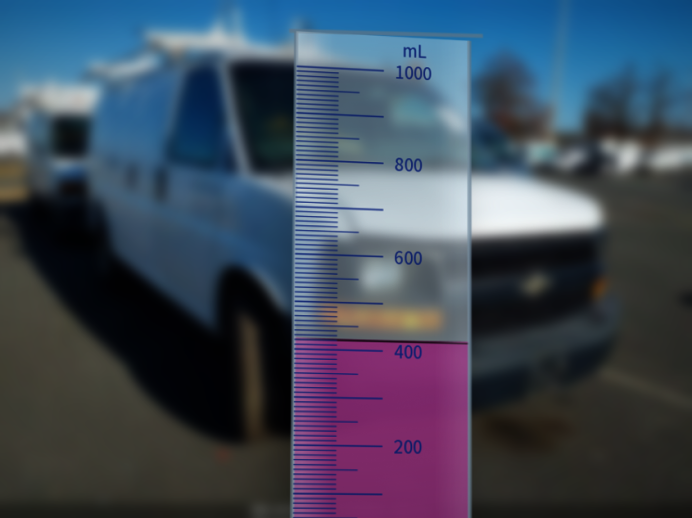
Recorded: 420 (mL)
